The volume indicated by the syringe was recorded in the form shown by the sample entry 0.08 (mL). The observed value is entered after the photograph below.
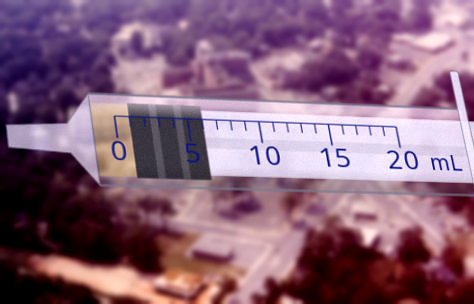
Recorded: 1 (mL)
